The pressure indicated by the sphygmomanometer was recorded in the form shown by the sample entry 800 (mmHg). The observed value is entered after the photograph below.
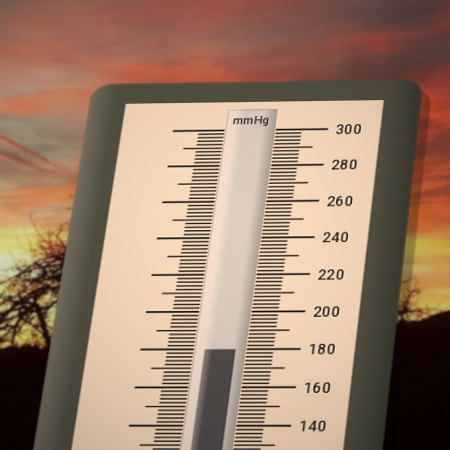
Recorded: 180 (mmHg)
